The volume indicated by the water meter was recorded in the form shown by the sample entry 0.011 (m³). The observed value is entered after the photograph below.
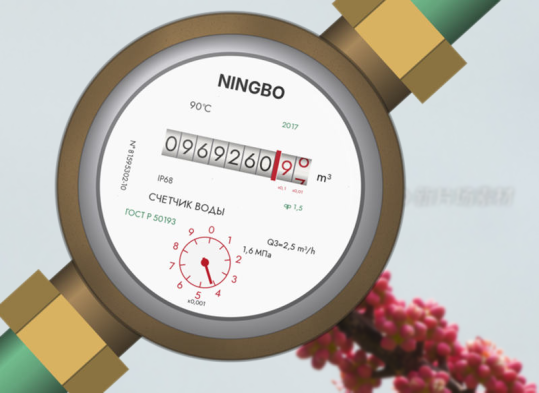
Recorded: 969260.964 (m³)
